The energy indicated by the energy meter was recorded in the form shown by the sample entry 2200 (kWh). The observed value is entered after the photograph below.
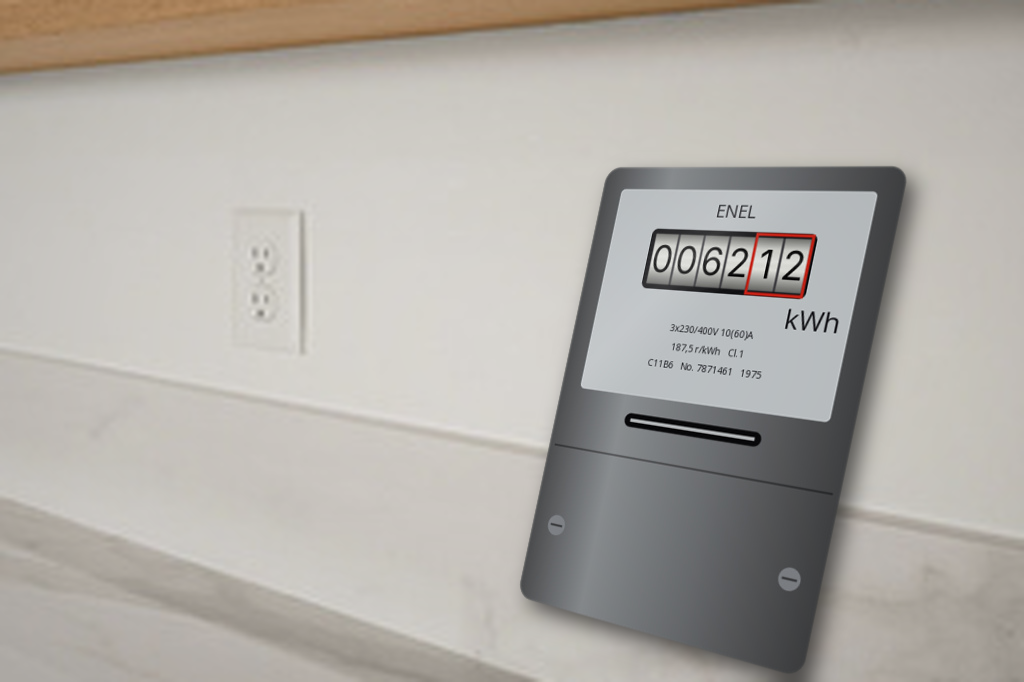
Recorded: 62.12 (kWh)
